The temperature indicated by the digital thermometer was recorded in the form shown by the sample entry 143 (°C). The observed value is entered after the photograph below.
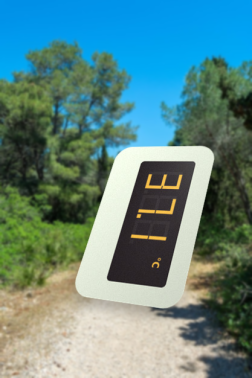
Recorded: 37.1 (°C)
